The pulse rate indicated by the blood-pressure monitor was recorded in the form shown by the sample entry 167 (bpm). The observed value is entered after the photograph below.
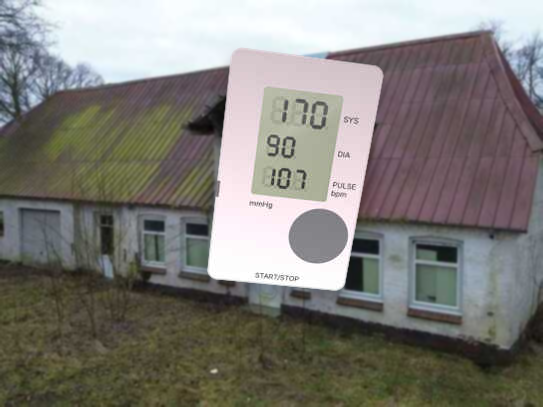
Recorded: 107 (bpm)
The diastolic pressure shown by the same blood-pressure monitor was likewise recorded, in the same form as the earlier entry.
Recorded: 90 (mmHg)
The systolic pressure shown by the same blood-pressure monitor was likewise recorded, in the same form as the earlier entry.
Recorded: 170 (mmHg)
